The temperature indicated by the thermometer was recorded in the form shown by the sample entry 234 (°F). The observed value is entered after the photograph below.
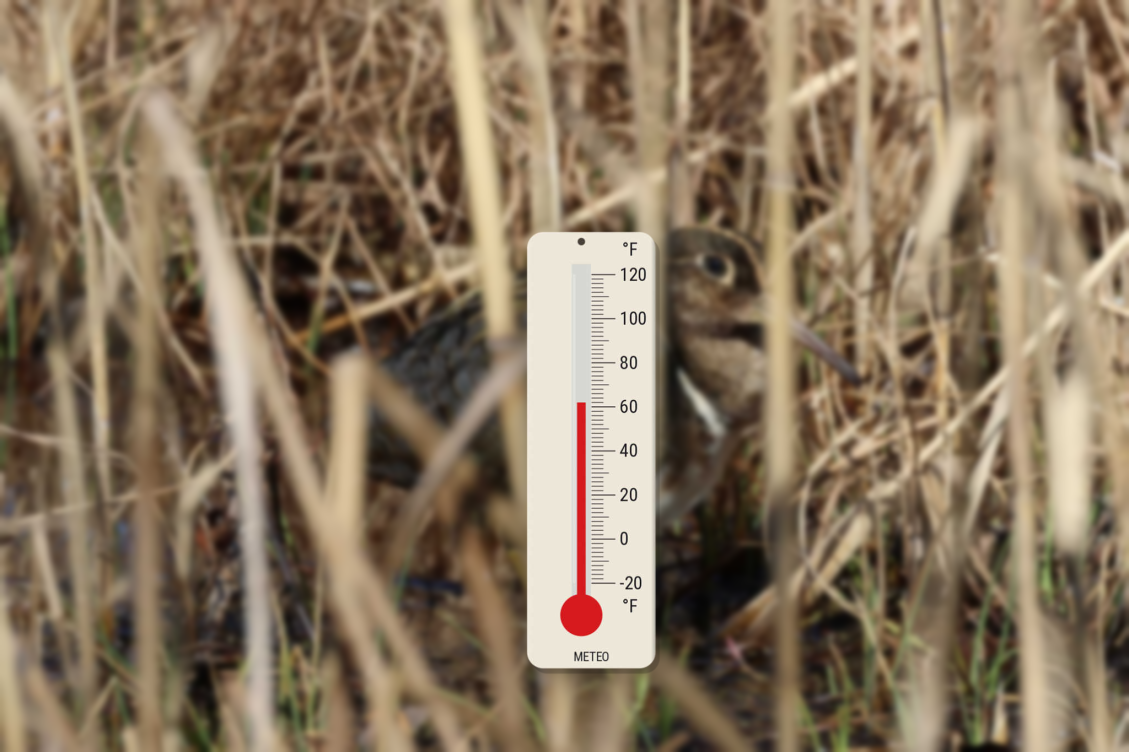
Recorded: 62 (°F)
